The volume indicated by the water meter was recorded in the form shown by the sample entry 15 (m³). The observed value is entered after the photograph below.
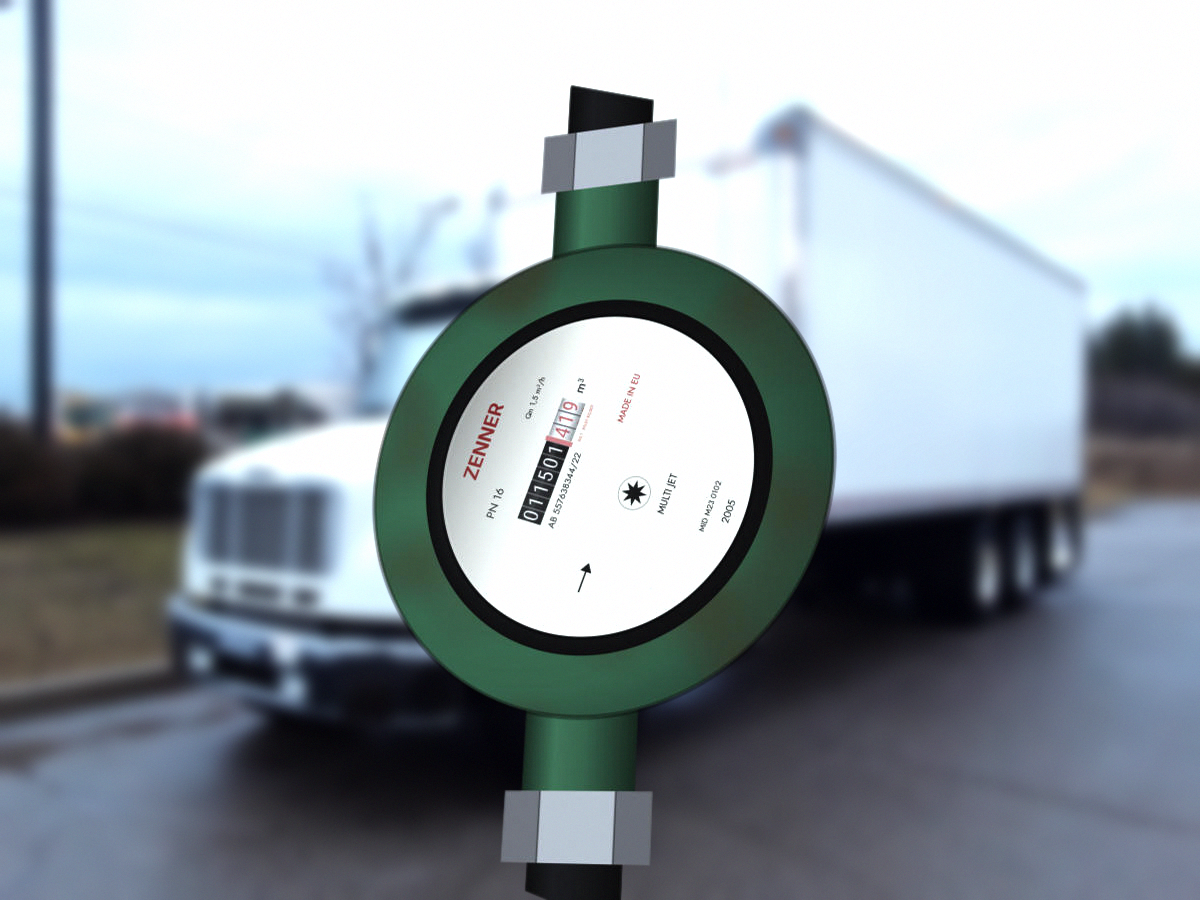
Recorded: 11501.419 (m³)
